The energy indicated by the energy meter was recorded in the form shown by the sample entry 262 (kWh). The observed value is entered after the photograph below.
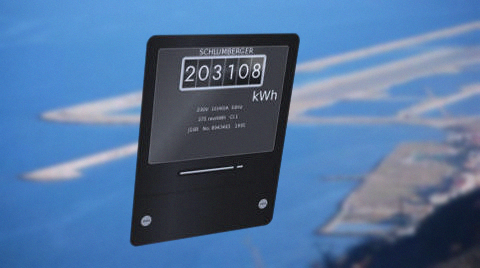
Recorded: 203108 (kWh)
